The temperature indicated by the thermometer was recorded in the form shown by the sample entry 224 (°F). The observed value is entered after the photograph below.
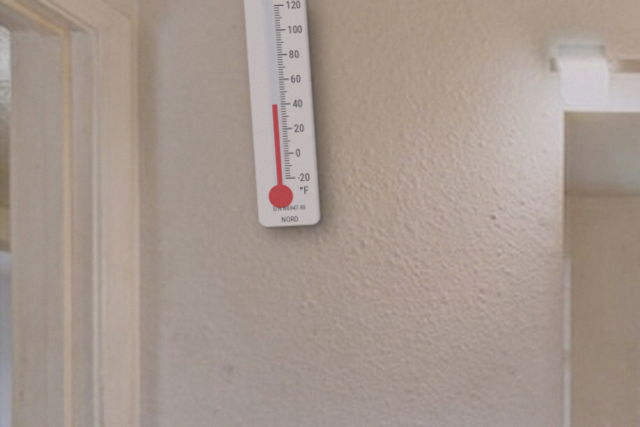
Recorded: 40 (°F)
